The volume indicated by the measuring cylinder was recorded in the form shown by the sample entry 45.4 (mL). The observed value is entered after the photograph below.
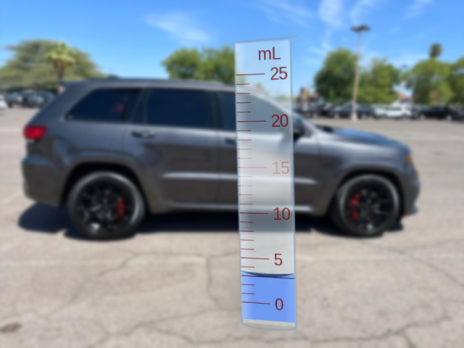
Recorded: 3 (mL)
